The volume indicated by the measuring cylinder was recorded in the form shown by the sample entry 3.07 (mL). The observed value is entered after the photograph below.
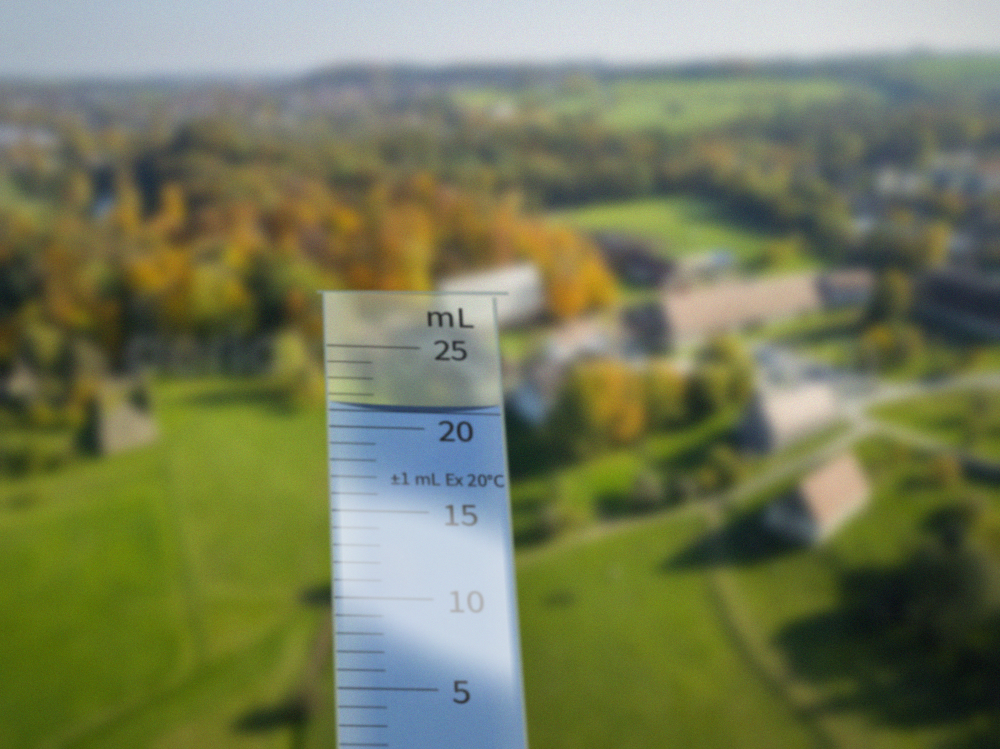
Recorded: 21 (mL)
